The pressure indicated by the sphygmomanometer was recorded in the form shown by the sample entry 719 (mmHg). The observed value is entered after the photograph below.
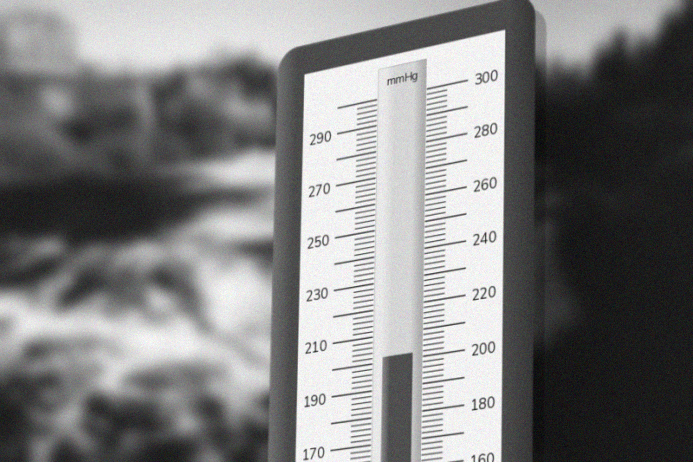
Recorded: 202 (mmHg)
